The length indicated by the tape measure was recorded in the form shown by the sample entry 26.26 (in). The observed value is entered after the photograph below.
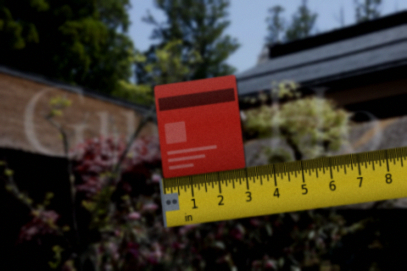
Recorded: 3 (in)
